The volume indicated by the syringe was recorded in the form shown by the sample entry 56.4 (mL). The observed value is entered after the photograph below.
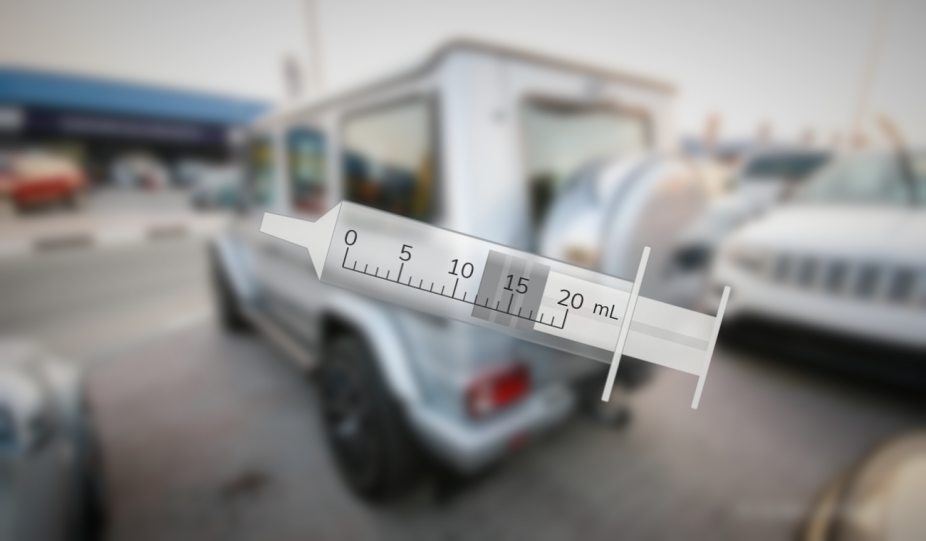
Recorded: 12 (mL)
